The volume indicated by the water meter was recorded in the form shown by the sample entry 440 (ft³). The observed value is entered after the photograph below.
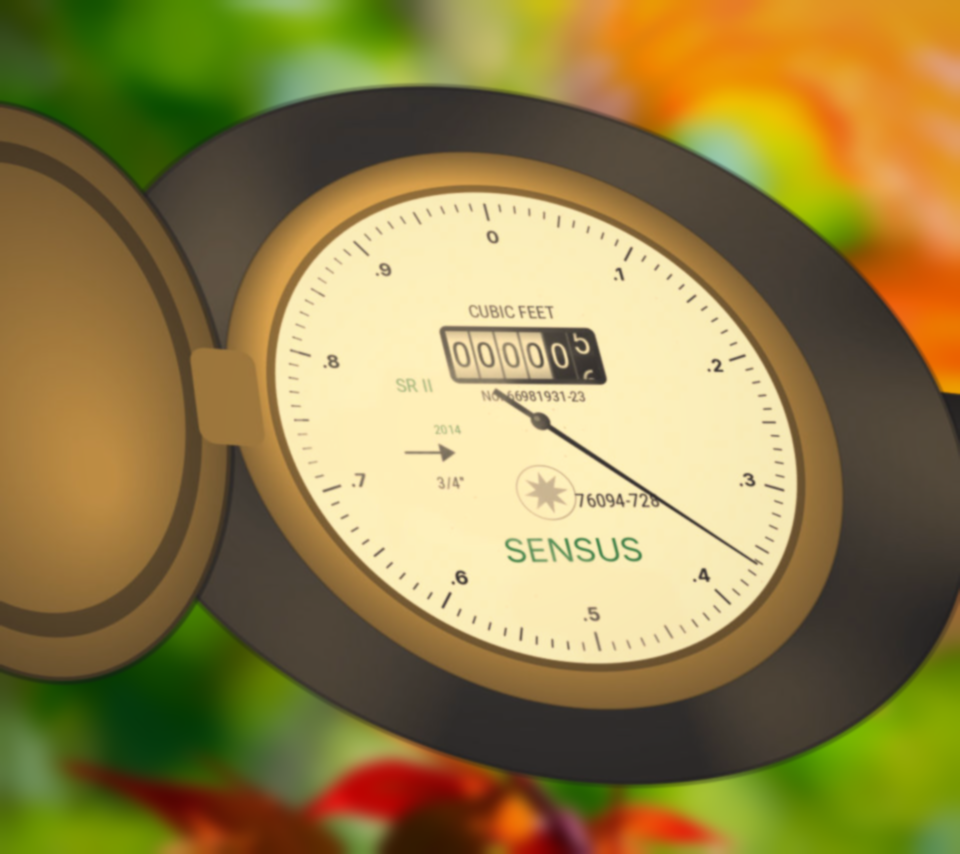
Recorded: 5.36 (ft³)
